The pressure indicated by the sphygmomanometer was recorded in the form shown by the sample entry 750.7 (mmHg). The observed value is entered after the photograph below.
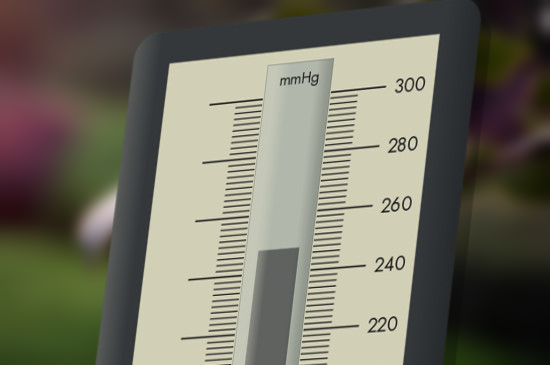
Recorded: 248 (mmHg)
